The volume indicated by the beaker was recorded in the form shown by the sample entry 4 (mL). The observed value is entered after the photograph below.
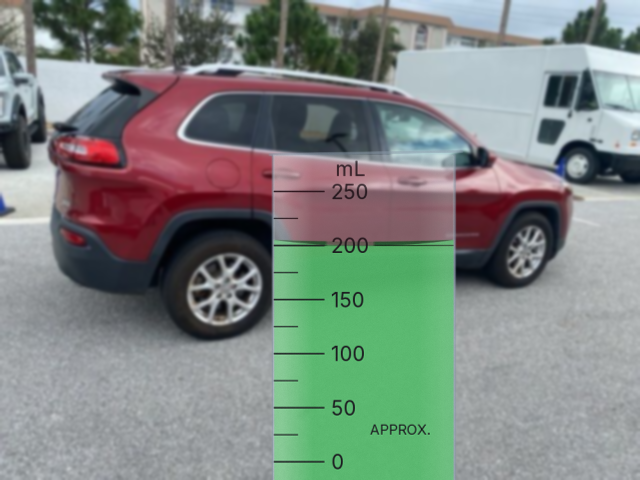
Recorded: 200 (mL)
